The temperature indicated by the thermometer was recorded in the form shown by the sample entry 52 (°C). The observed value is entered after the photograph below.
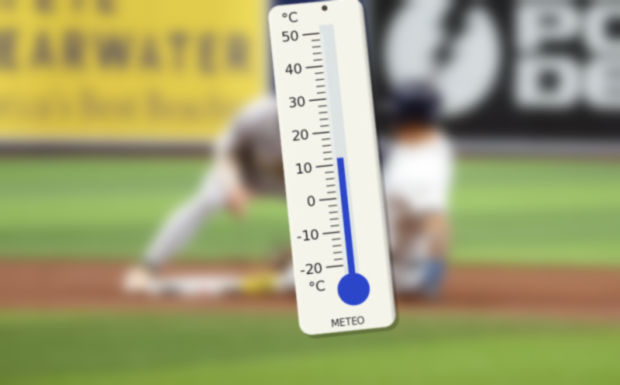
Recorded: 12 (°C)
